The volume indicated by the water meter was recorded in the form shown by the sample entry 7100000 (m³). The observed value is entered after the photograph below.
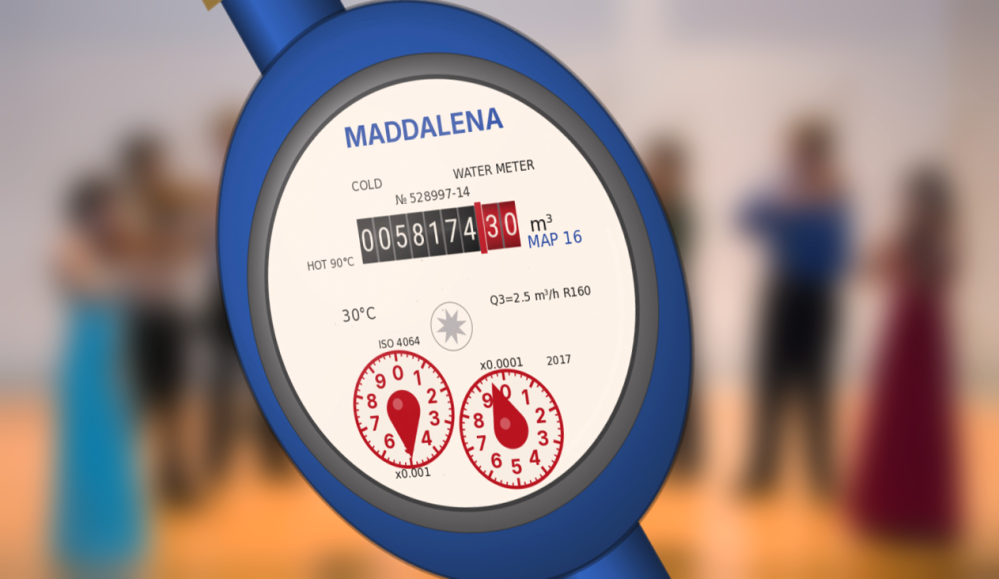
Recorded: 58174.3049 (m³)
